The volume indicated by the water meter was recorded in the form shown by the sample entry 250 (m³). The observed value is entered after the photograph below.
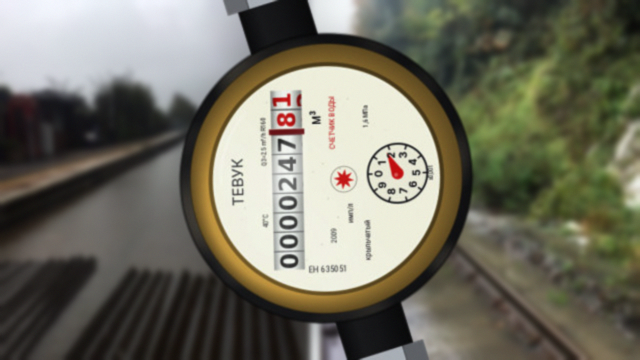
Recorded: 247.811 (m³)
